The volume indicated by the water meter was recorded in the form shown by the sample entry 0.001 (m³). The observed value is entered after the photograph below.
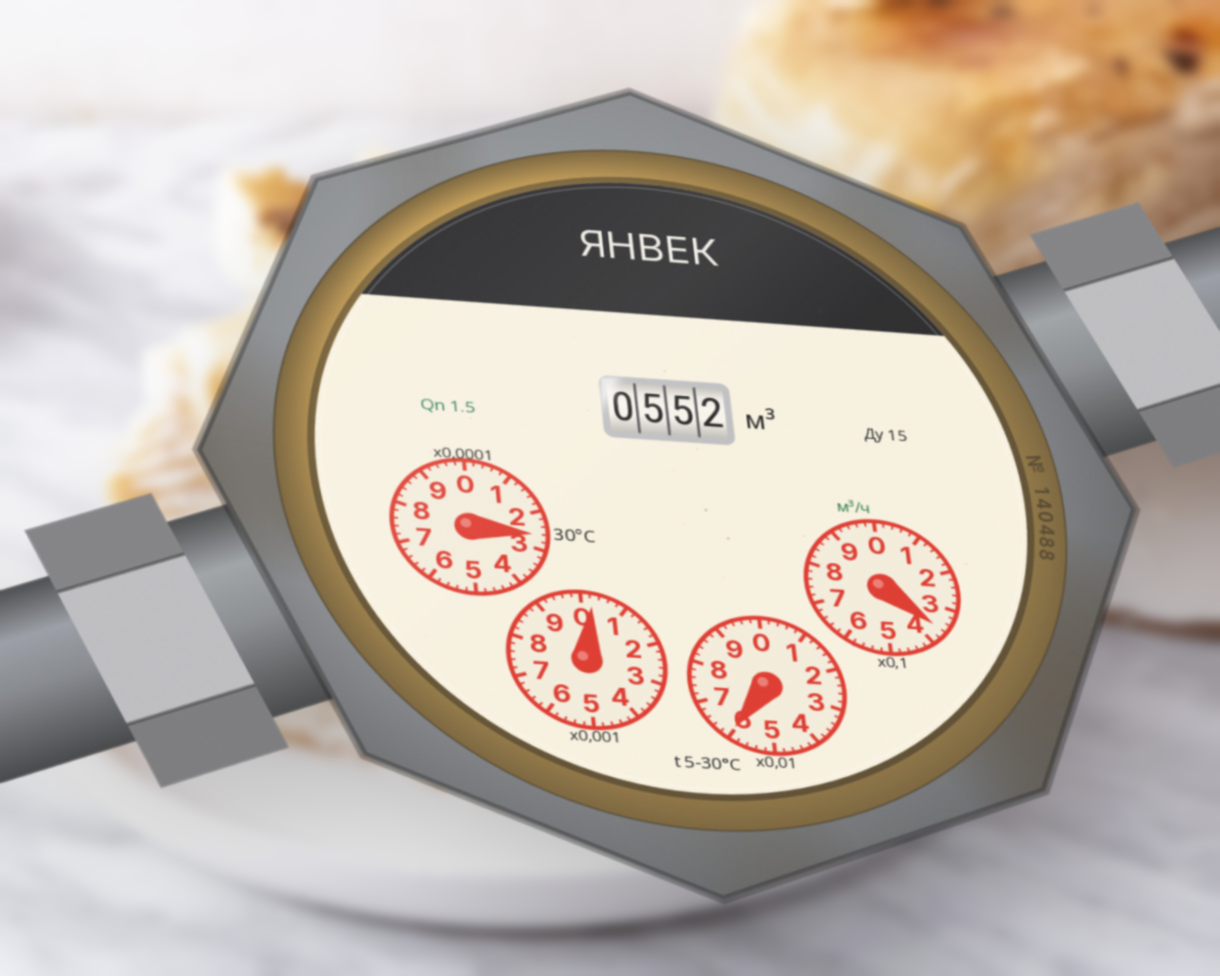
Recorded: 552.3602 (m³)
